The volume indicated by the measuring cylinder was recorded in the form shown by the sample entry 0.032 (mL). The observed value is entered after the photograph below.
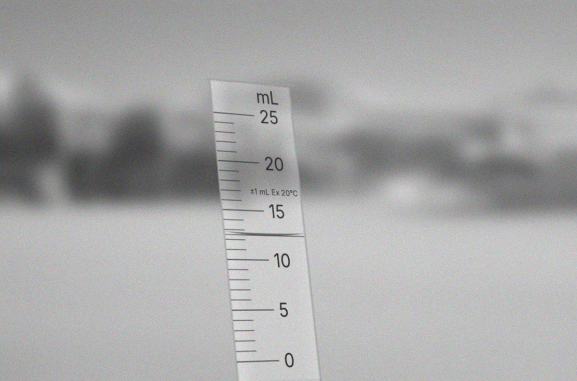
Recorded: 12.5 (mL)
